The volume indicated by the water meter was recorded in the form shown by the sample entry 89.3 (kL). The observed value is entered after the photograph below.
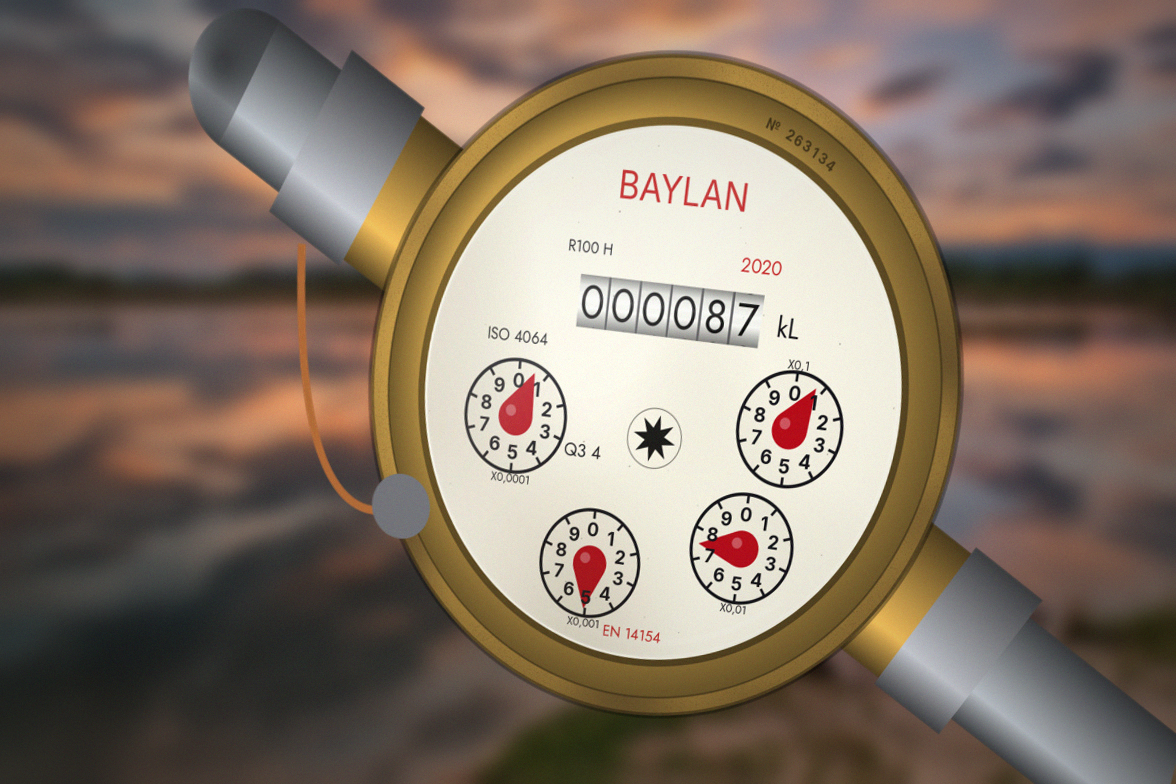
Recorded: 87.0750 (kL)
